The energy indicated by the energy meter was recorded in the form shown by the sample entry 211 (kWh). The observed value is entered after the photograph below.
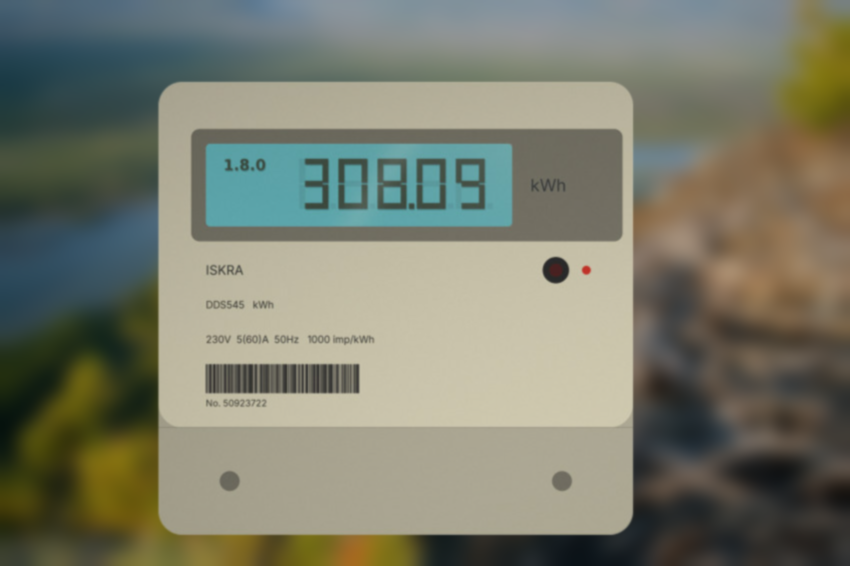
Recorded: 308.09 (kWh)
